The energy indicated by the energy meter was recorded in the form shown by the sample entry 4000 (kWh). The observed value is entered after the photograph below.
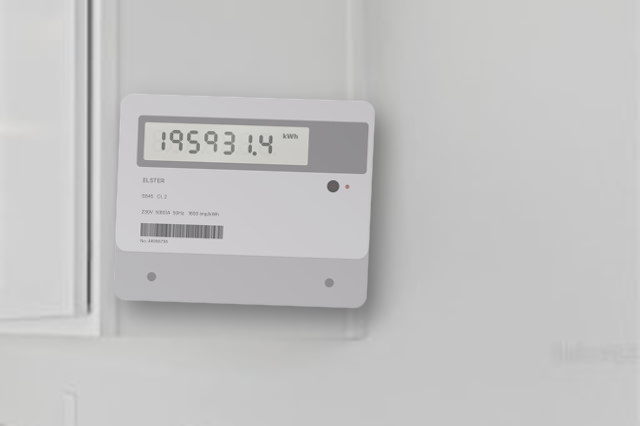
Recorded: 195931.4 (kWh)
